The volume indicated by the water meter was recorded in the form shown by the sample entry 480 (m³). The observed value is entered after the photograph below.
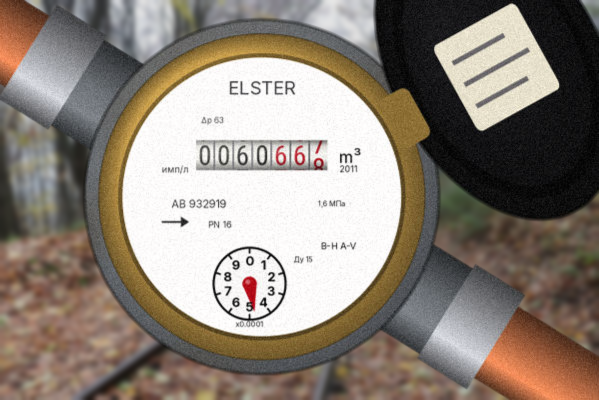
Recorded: 60.6674 (m³)
